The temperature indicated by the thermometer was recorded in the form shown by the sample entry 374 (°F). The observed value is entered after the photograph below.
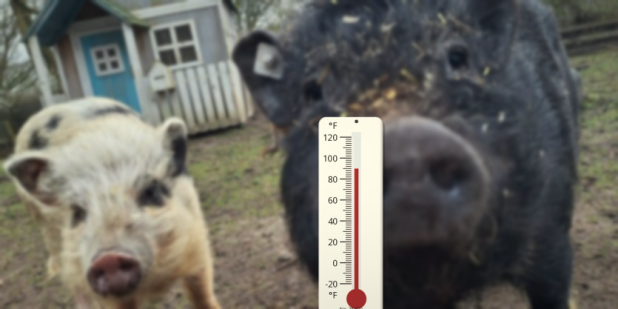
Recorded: 90 (°F)
